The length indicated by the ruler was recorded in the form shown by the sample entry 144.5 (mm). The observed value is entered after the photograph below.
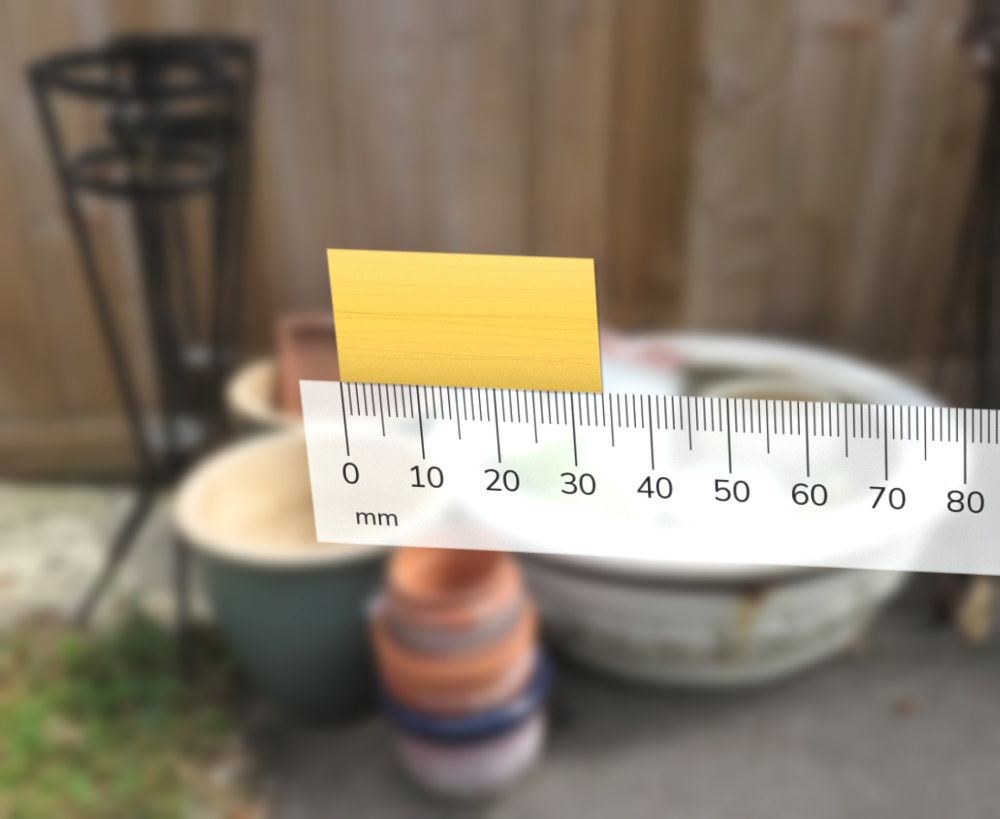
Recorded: 34 (mm)
